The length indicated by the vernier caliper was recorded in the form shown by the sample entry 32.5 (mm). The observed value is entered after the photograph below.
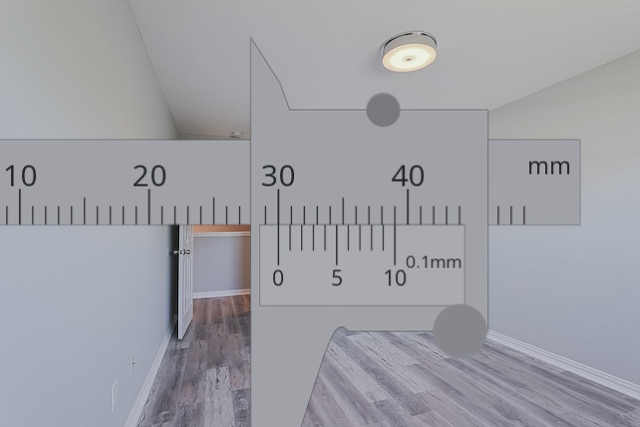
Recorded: 30.0 (mm)
